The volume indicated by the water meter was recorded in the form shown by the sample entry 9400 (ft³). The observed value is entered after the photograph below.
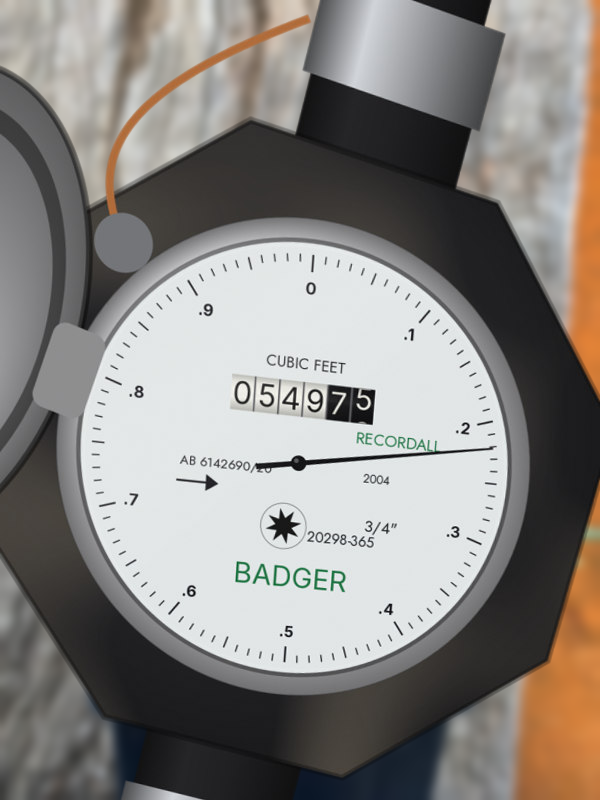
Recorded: 54975.22 (ft³)
